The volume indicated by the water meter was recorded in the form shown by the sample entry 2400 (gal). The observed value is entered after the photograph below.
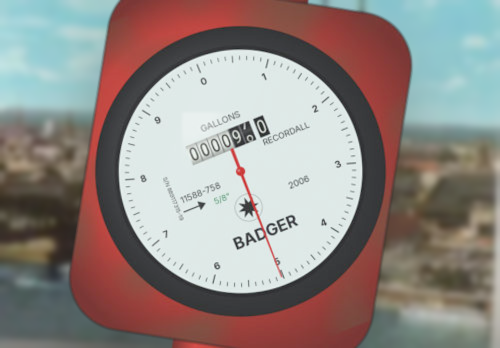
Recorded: 975.0 (gal)
